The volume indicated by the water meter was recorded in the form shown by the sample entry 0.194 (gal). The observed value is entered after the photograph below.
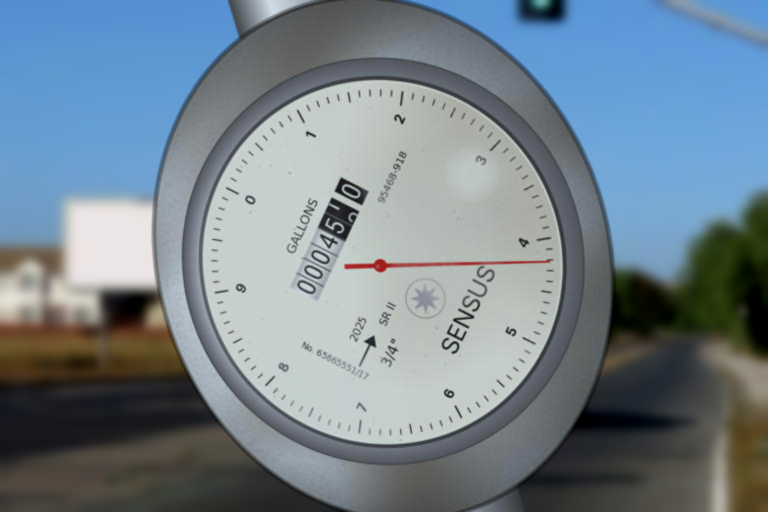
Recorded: 4514.2 (gal)
